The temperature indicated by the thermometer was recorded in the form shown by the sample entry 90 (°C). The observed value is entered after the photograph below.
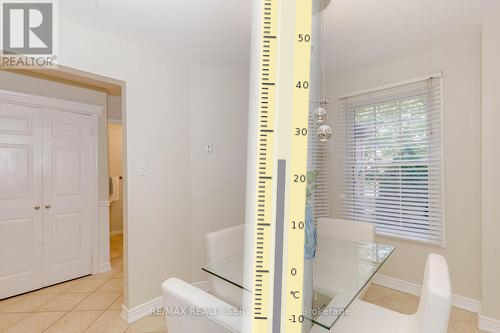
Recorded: 24 (°C)
